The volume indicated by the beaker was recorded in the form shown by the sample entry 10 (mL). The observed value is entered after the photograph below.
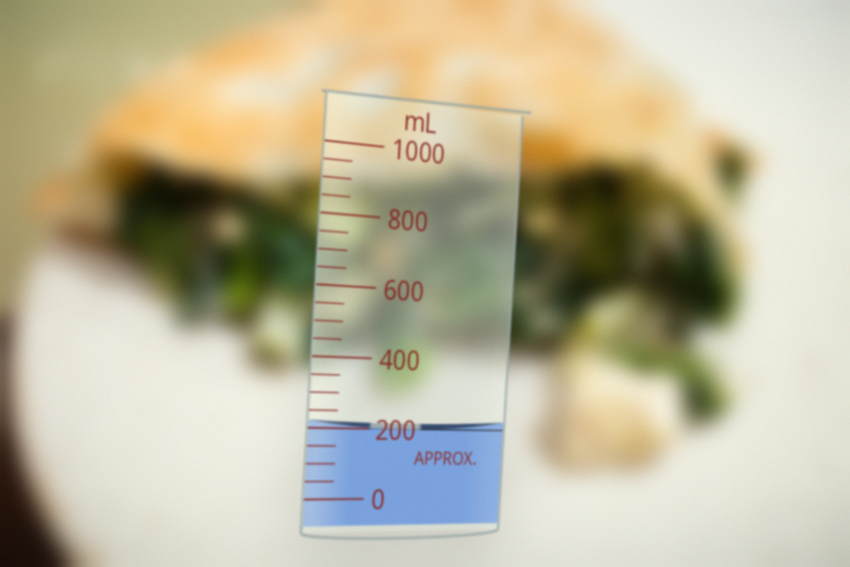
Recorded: 200 (mL)
